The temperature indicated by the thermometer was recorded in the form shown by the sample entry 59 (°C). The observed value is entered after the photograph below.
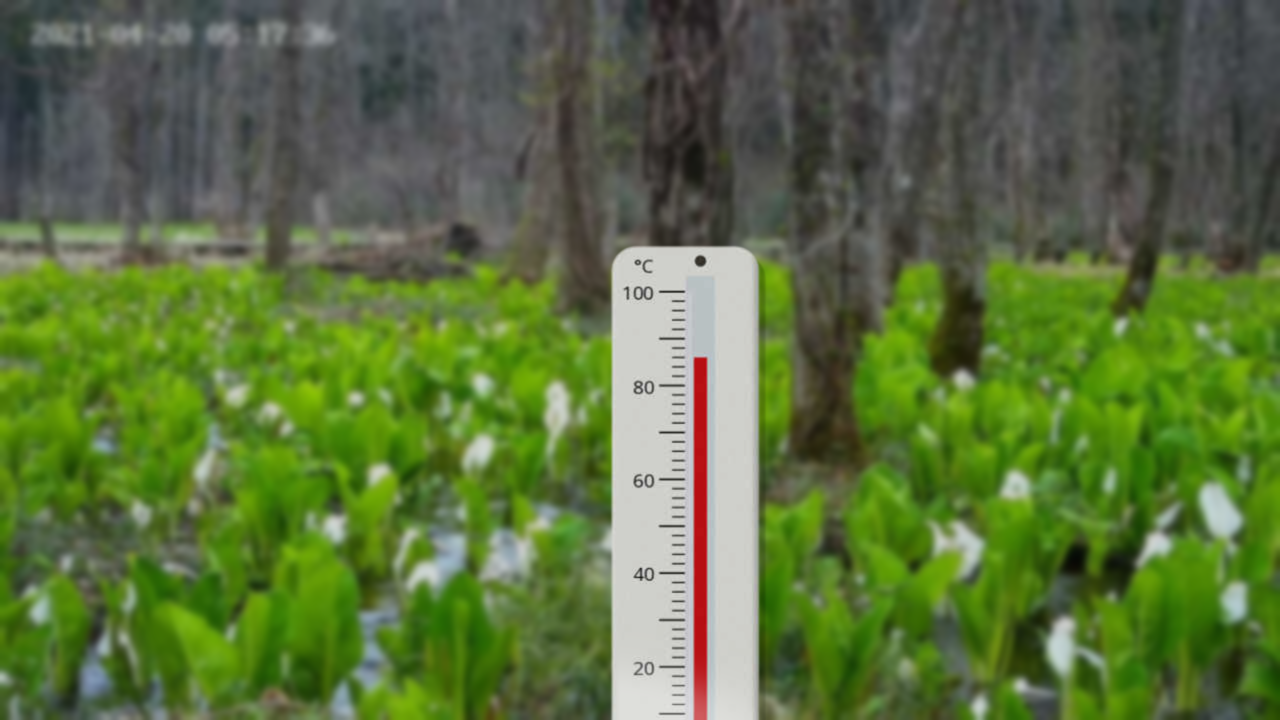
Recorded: 86 (°C)
